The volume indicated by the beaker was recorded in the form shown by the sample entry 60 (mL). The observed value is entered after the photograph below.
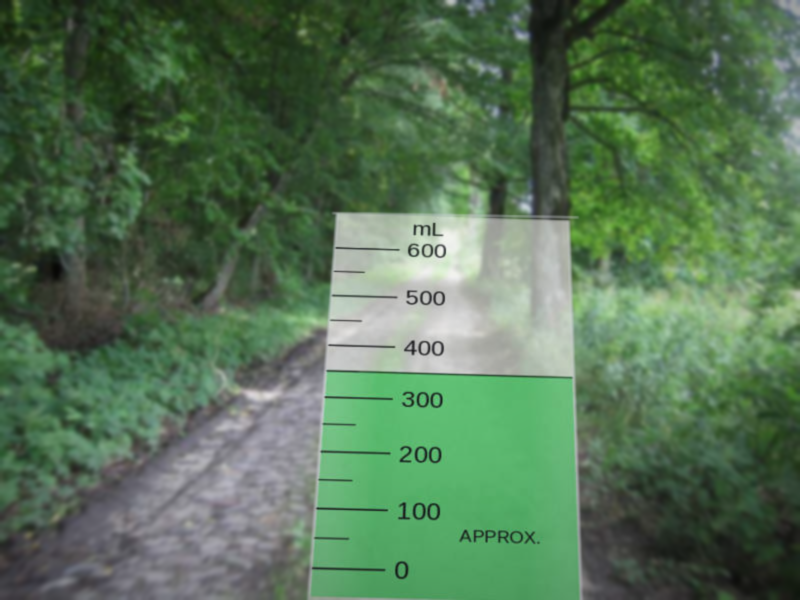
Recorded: 350 (mL)
